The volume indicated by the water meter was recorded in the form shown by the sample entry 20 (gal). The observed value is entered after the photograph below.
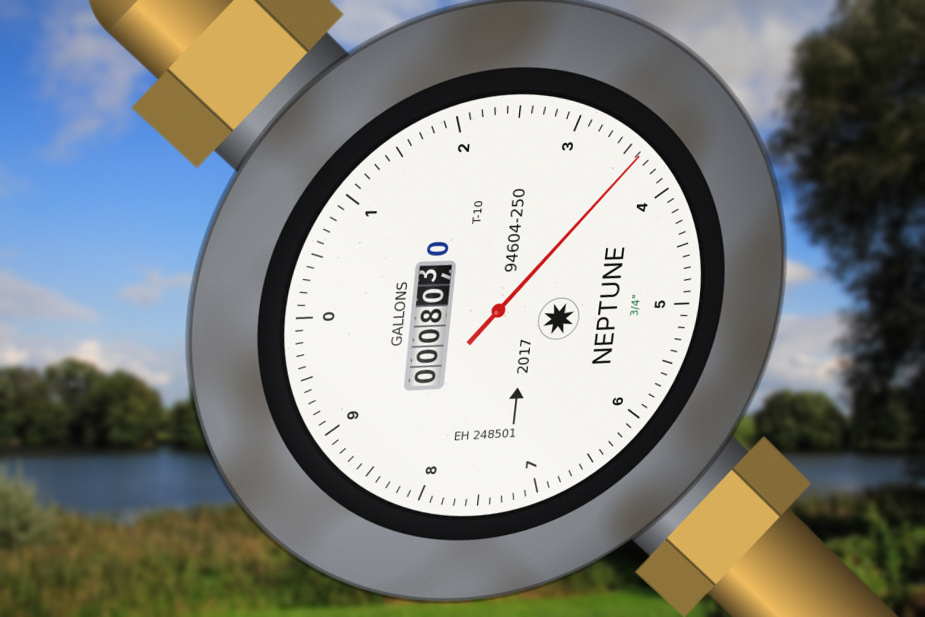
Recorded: 8033.6 (gal)
